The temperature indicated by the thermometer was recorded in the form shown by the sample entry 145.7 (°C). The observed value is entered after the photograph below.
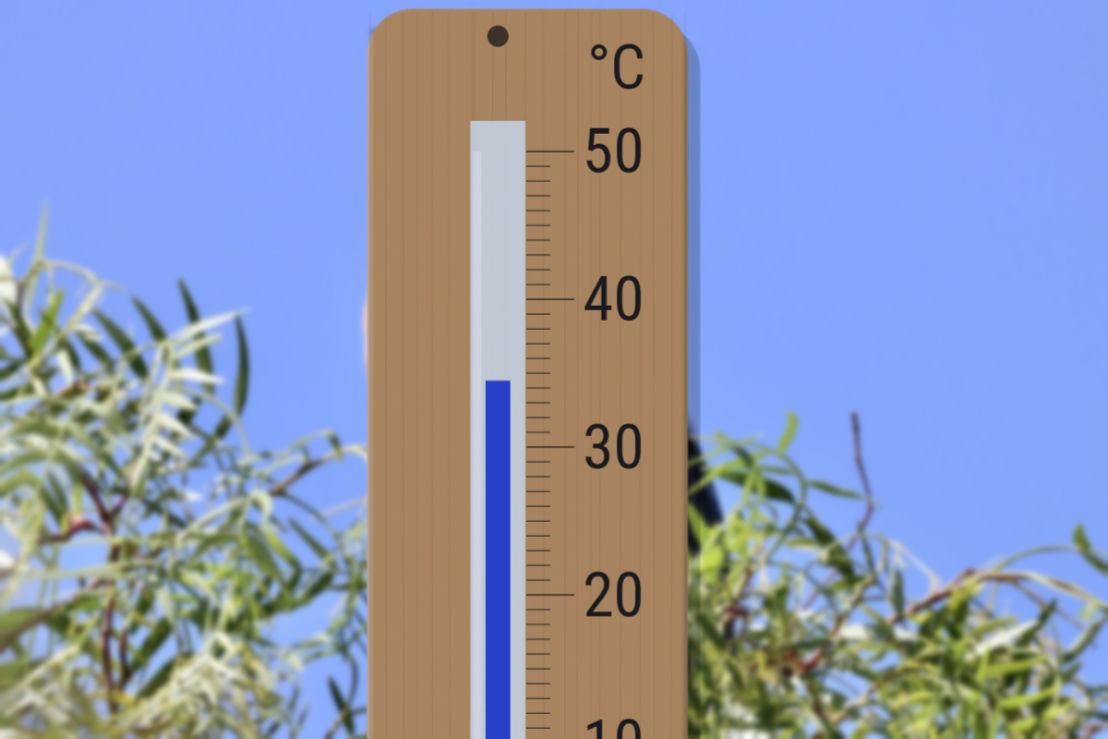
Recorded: 34.5 (°C)
